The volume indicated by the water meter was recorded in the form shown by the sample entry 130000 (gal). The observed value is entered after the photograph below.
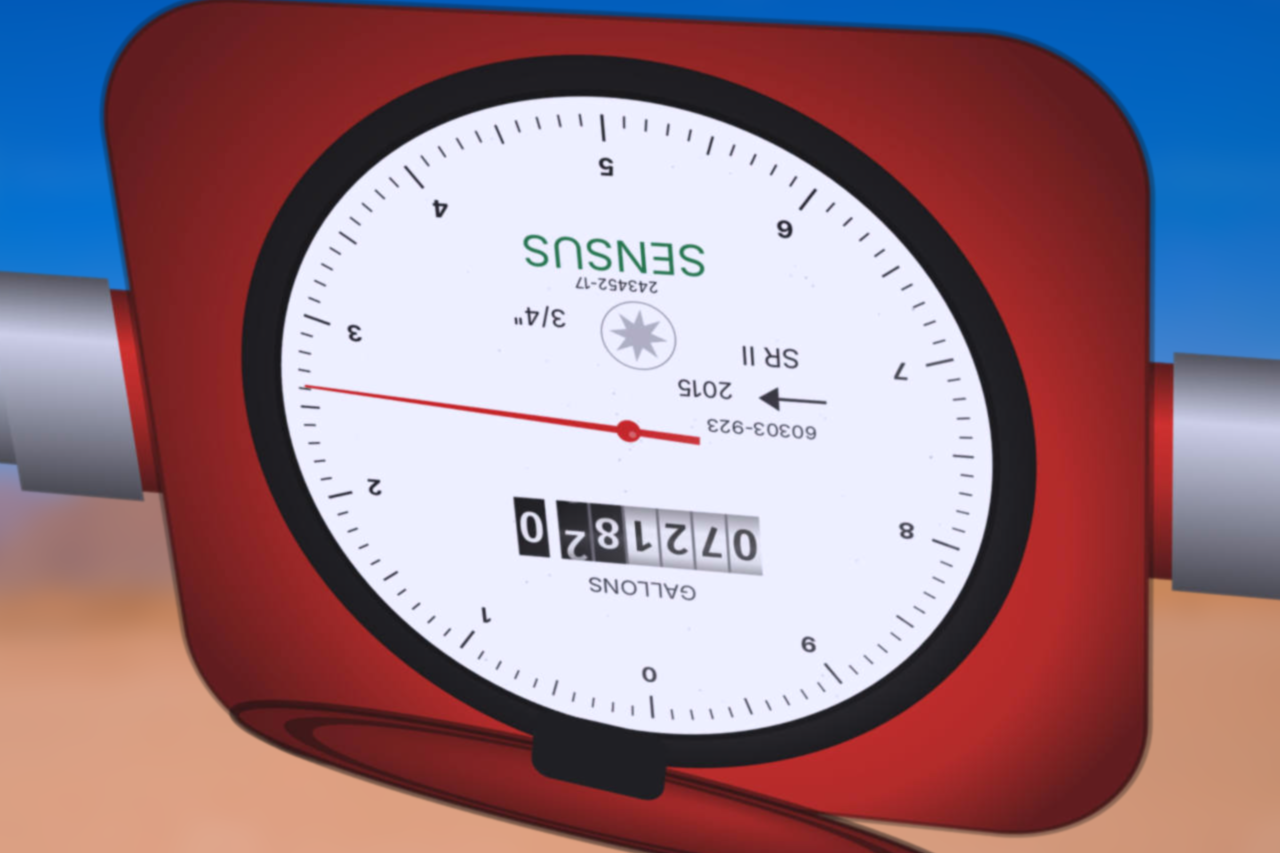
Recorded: 721822.6 (gal)
